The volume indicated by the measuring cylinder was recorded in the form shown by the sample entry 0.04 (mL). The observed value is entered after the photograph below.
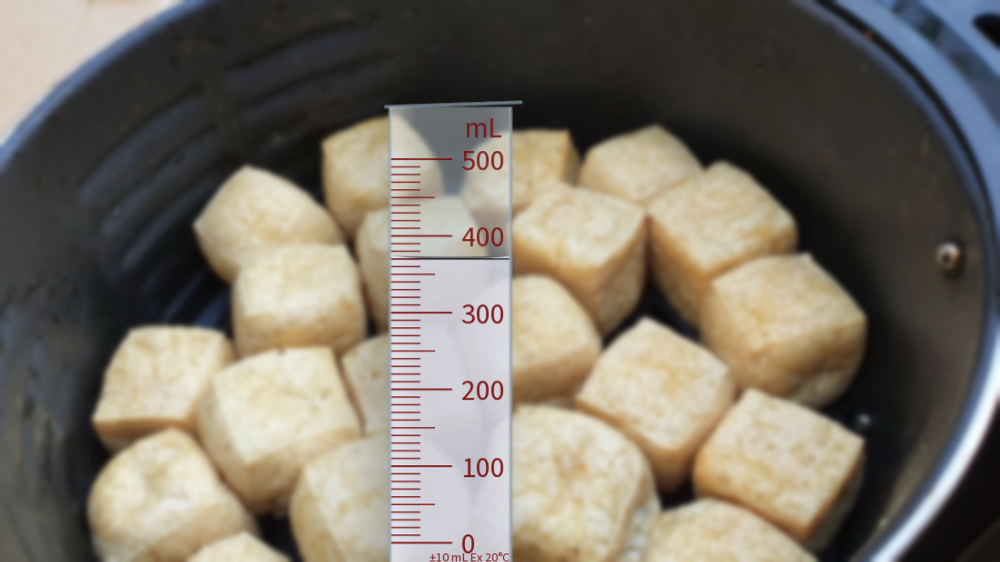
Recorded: 370 (mL)
